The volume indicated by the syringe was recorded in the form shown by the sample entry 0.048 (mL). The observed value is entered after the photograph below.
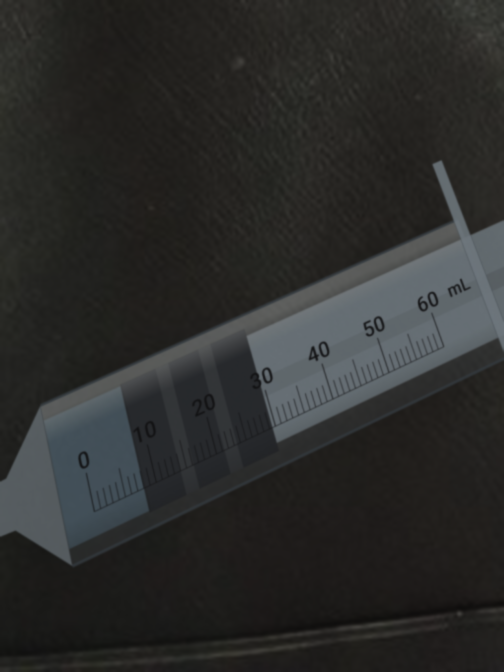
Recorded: 8 (mL)
